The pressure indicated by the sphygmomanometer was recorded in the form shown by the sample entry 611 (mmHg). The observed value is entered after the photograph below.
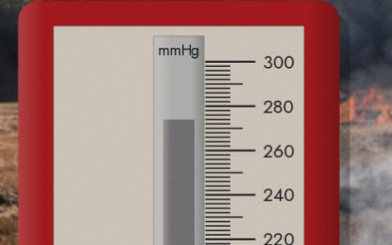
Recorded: 274 (mmHg)
